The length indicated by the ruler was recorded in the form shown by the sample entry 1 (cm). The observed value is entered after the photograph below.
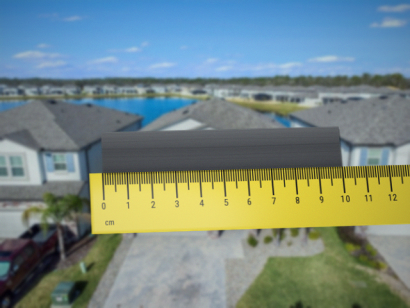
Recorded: 10 (cm)
